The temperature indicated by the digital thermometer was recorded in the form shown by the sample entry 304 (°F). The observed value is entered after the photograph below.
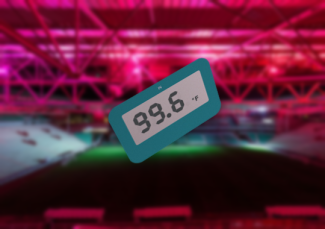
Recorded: 99.6 (°F)
